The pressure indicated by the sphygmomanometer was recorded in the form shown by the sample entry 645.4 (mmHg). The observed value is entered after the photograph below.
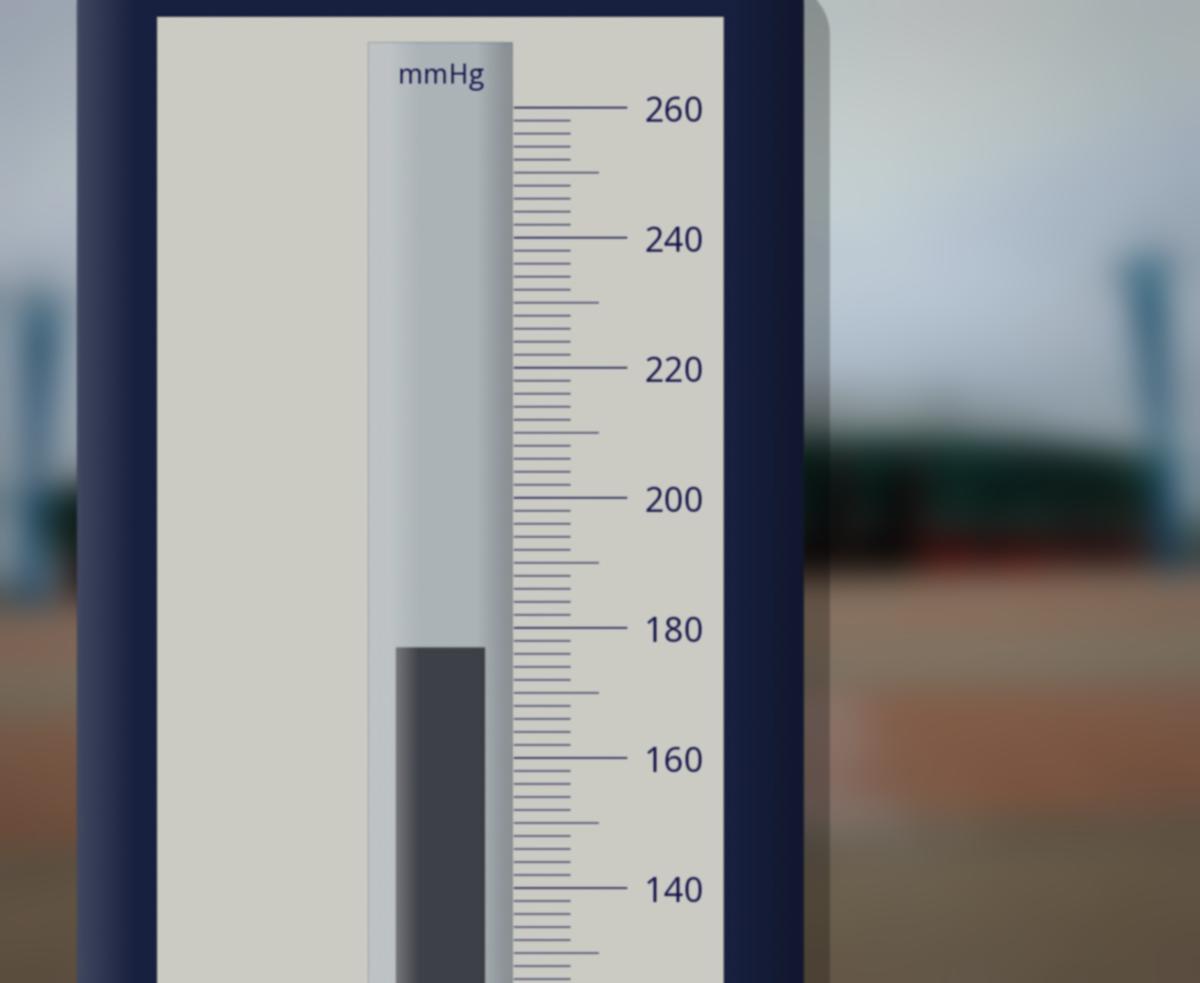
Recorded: 177 (mmHg)
